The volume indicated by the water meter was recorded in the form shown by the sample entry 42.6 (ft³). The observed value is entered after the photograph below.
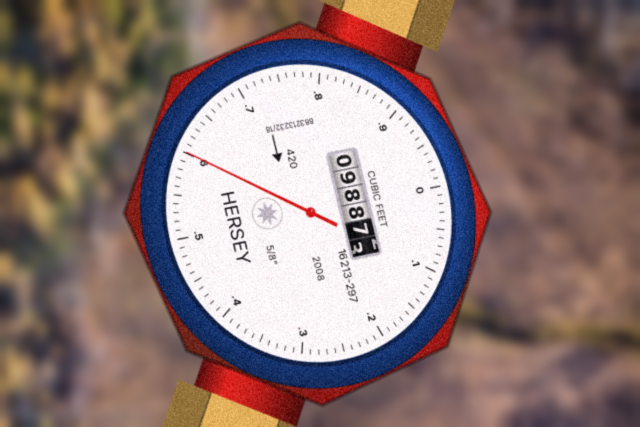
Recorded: 98872.60 (ft³)
